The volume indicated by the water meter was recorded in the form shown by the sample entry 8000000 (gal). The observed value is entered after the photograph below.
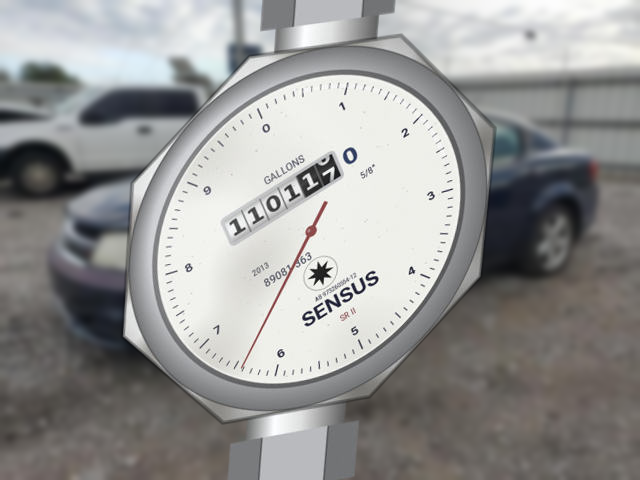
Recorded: 1101166.4 (gal)
